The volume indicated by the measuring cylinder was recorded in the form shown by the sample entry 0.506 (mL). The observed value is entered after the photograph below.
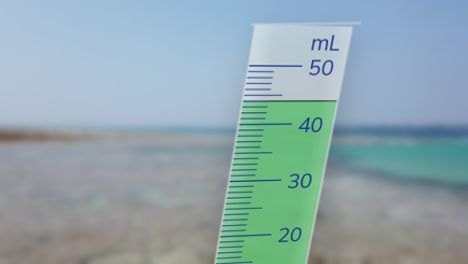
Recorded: 44 (mL)
